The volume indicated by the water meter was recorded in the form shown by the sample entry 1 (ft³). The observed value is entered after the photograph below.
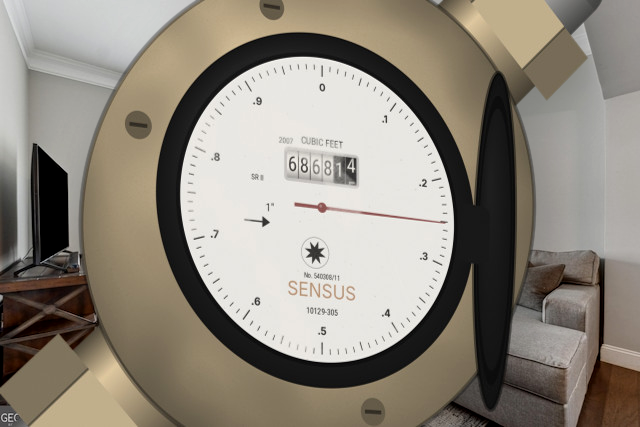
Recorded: 686814.25 (ft³)
